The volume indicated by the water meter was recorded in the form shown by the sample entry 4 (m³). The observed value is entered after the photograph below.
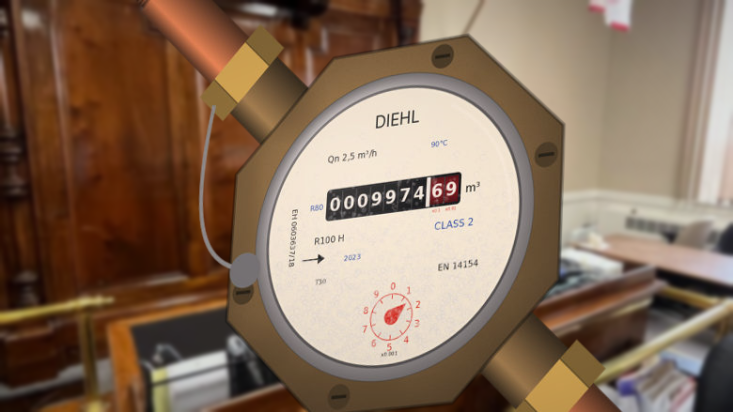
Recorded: 9974.691 (m³)
